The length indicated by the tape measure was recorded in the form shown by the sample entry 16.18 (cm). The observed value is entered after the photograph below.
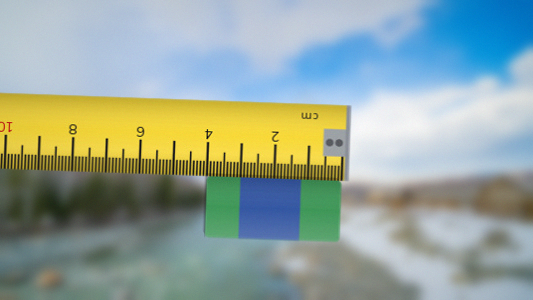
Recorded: 4 (cm)
